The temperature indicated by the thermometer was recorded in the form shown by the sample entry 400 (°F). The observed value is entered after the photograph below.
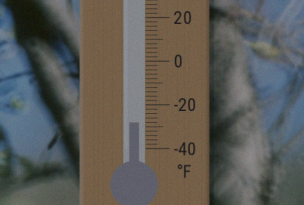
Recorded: -28 (°F)
